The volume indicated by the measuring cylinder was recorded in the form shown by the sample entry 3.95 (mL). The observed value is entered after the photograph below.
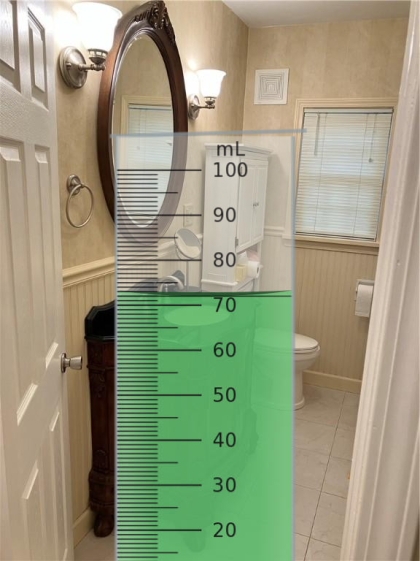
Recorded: 72 (mL)
